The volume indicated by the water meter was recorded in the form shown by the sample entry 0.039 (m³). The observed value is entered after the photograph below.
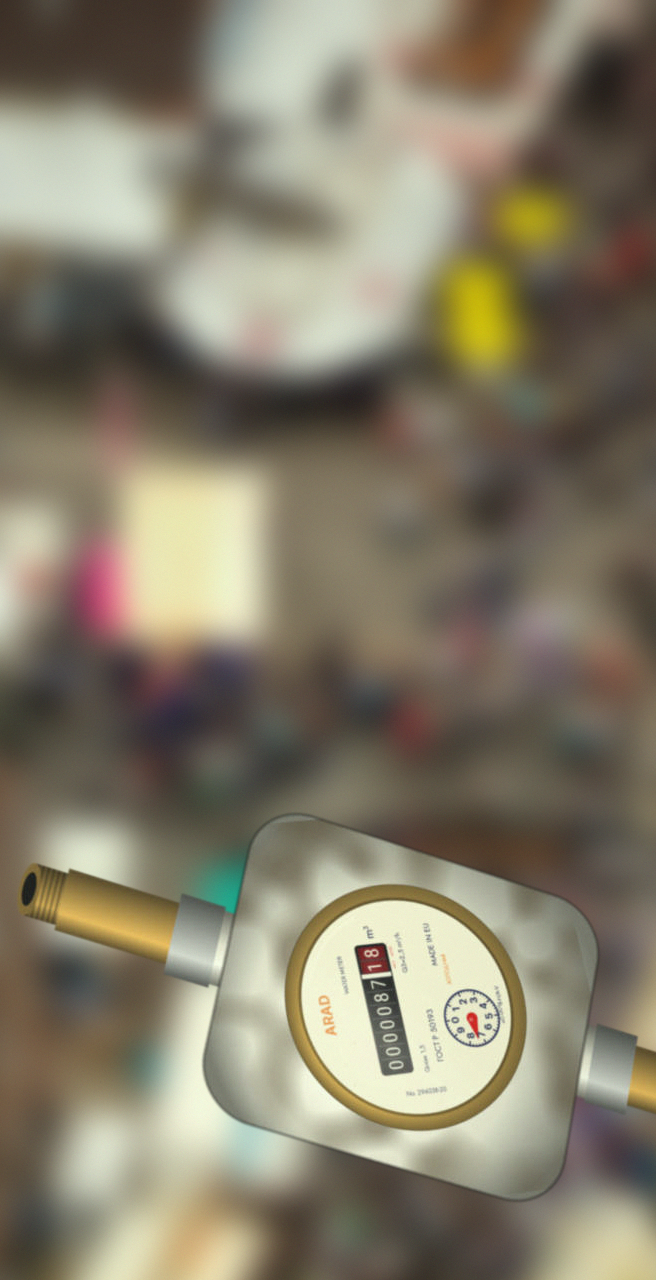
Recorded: 87.187 (m³)
